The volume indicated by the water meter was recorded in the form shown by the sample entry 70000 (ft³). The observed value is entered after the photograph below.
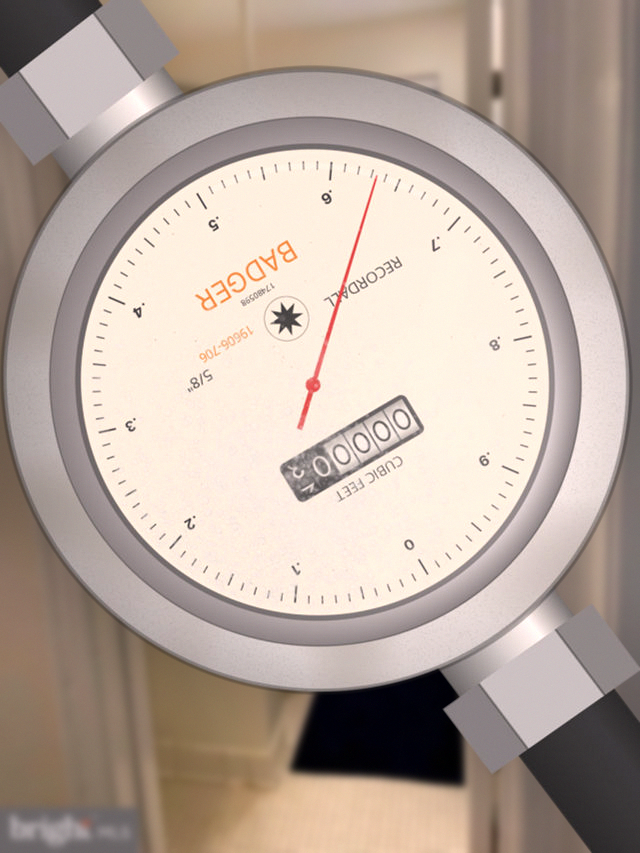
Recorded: 2.63 (ft³)
